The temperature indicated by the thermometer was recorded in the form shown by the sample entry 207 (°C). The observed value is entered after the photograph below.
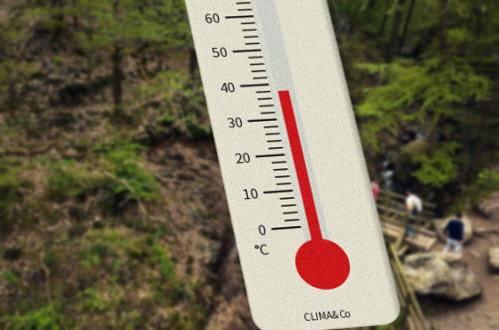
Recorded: 38 (°C)
